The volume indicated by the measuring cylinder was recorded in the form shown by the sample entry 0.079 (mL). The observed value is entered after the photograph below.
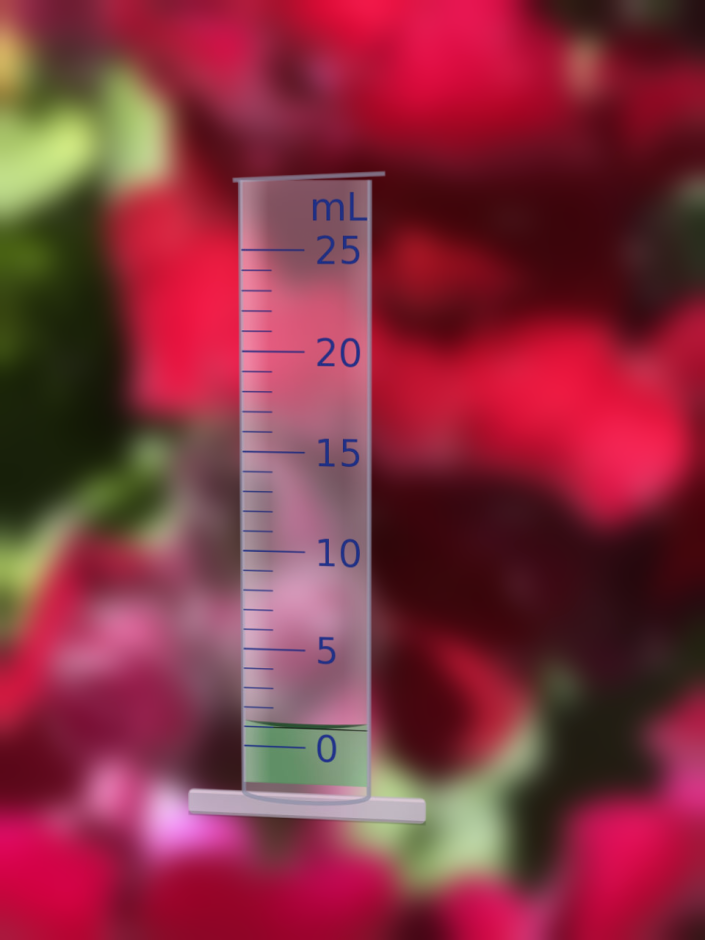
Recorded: 1 (mL)
